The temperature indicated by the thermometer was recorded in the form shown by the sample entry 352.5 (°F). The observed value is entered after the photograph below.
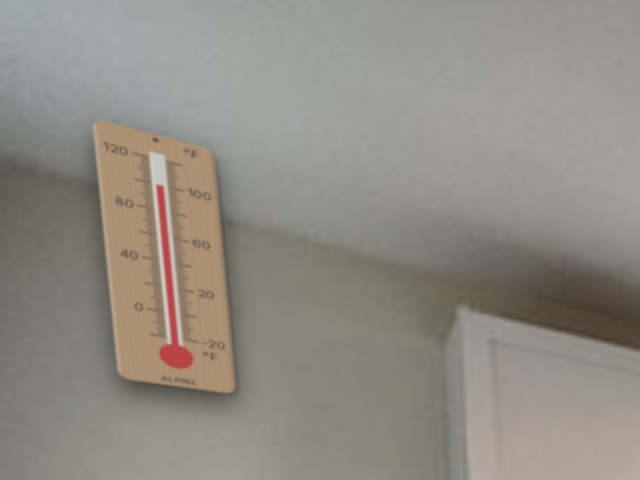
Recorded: 100 (°F)
